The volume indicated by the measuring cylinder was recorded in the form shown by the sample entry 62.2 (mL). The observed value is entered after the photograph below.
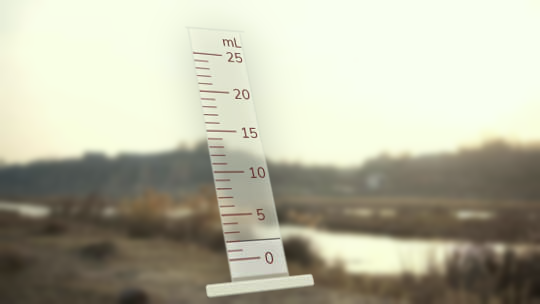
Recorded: 2 (mL)
